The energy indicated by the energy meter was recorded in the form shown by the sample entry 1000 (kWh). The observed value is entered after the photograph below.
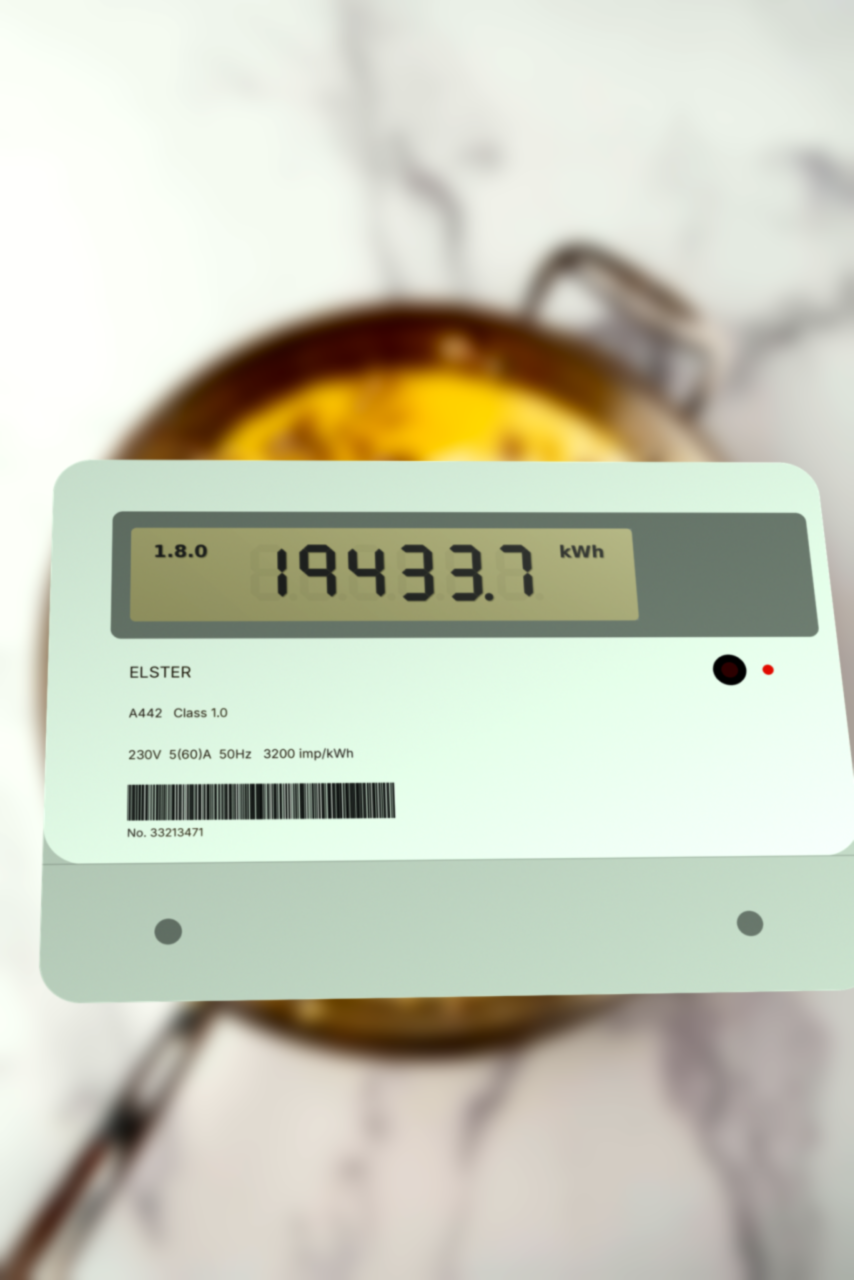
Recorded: 19433.7 (kWh)
